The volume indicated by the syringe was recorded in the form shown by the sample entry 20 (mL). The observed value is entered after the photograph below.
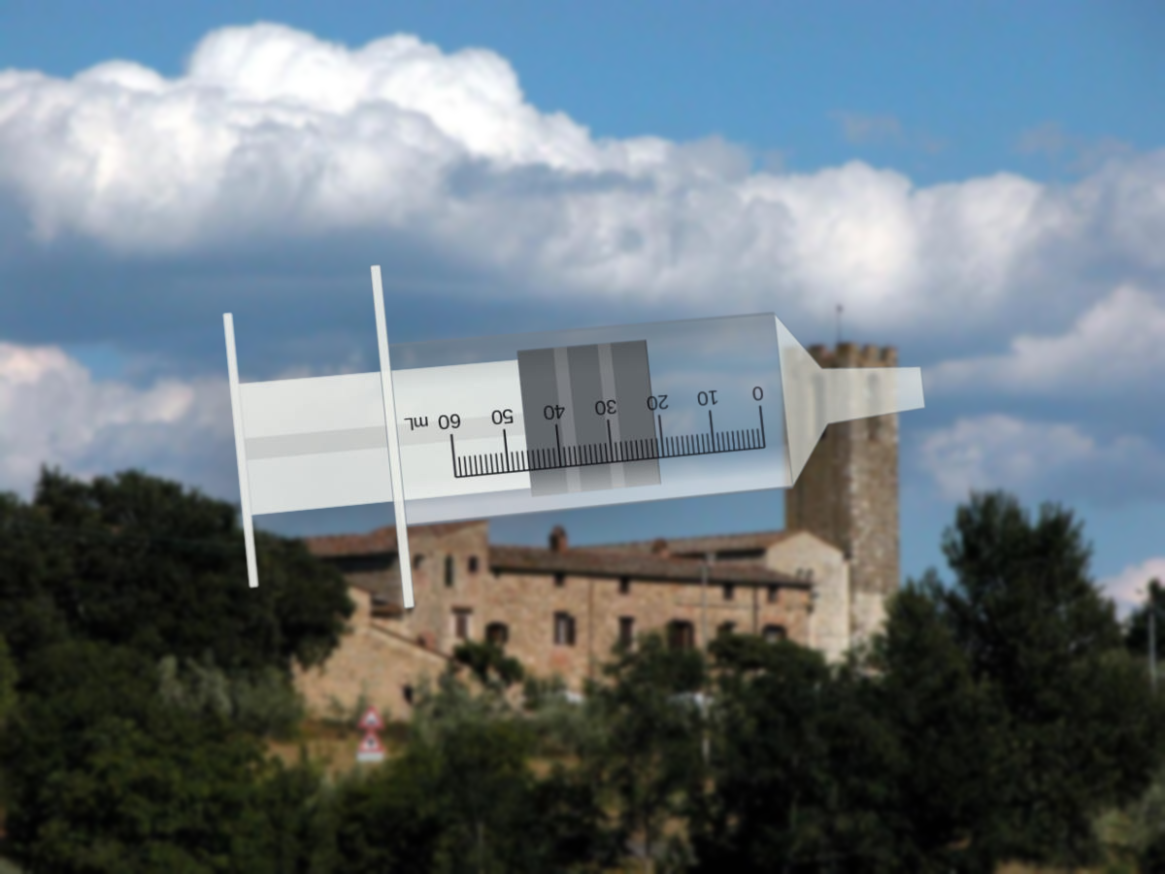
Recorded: 21 (mL)
